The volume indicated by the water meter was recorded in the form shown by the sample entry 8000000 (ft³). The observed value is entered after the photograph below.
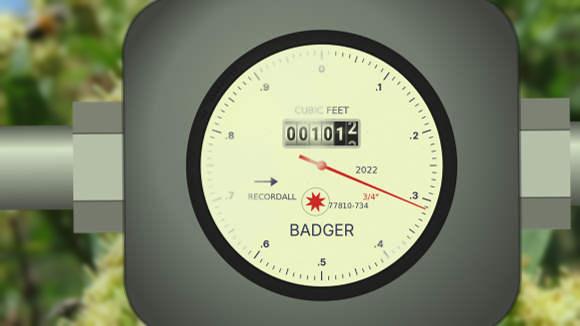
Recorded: 1012.31 (ft³)
